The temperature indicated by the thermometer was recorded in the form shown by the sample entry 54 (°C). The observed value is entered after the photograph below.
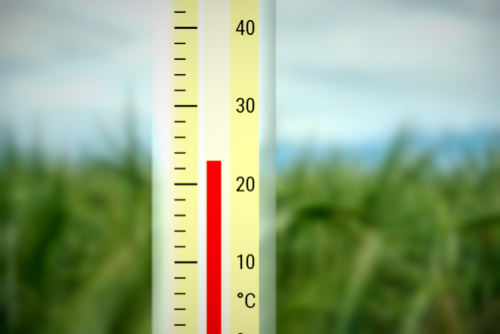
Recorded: 23 (°C)
